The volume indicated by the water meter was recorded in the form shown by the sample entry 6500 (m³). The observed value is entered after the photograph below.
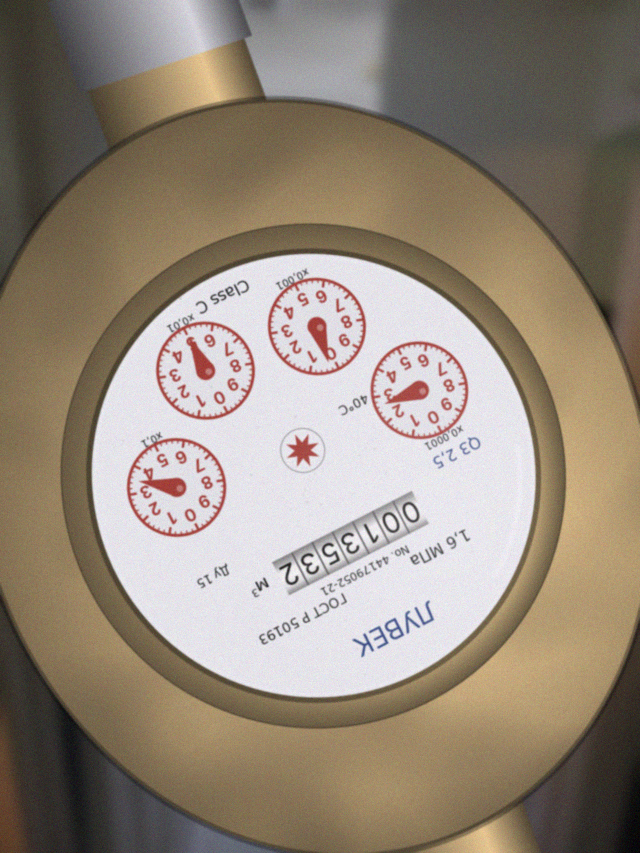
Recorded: 13532.3502 (m³)
